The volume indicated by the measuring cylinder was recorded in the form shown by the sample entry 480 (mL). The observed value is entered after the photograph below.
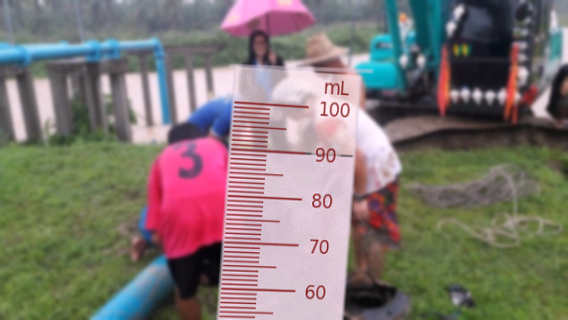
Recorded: 90 (mL)
